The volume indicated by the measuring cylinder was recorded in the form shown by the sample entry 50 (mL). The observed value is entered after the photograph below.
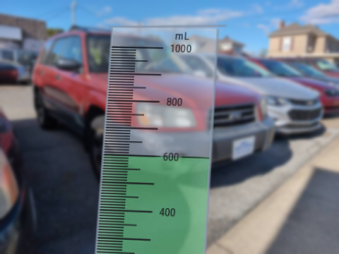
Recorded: 600 (mL)
